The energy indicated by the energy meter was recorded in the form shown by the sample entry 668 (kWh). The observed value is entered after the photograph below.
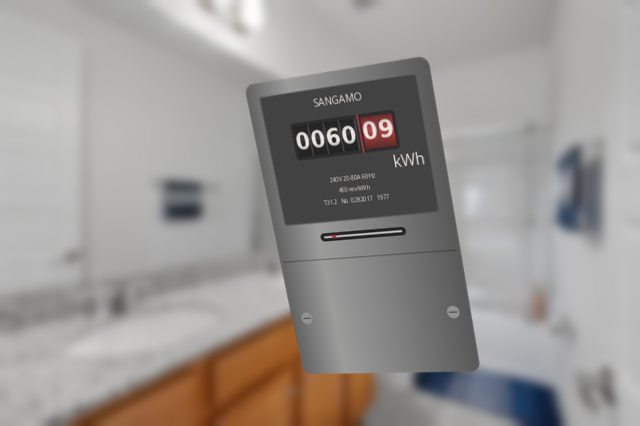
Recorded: 60.09 (kWh)
